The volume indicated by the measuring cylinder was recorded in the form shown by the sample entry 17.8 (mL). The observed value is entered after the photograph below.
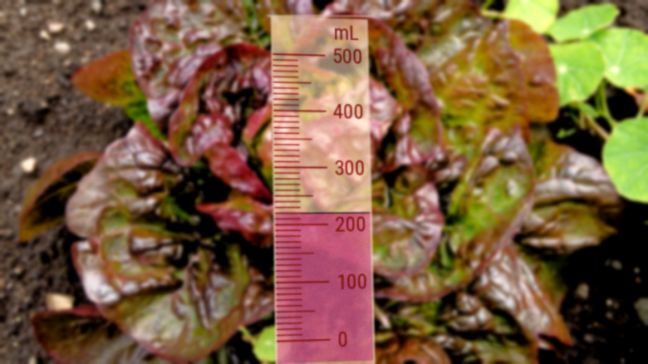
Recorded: 220 (mL)
